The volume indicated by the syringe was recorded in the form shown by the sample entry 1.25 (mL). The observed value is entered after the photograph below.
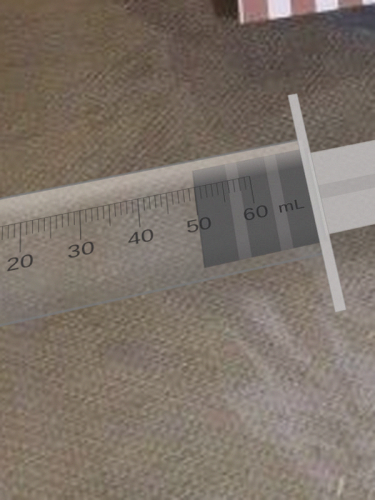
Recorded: 50 (mL)
